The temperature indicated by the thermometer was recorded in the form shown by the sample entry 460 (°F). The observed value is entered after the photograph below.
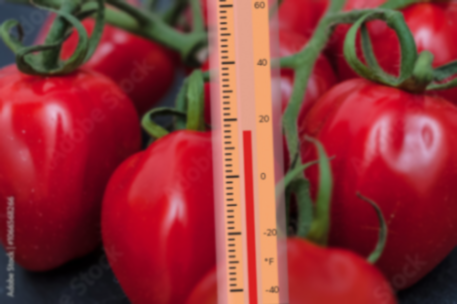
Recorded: 16 (°F)
